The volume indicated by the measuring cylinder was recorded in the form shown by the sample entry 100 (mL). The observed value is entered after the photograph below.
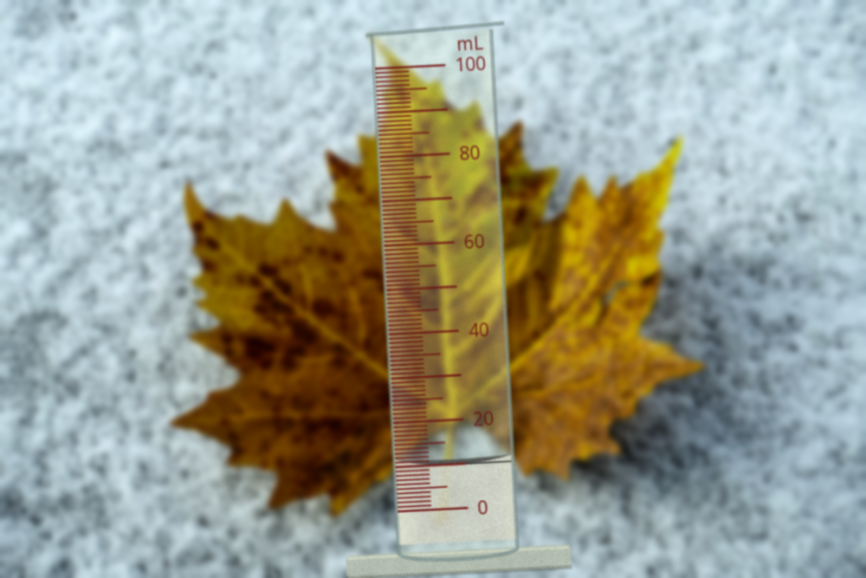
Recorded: 10 (mL)
